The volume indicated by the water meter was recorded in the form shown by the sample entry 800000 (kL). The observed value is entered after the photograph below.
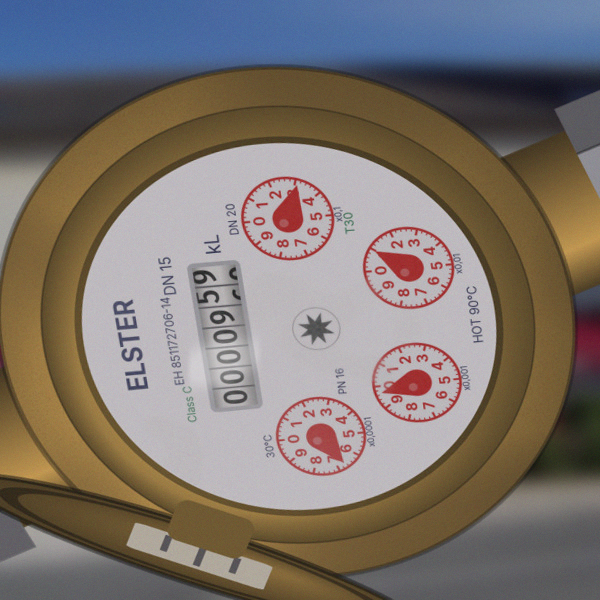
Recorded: 959.3096 (kL)
